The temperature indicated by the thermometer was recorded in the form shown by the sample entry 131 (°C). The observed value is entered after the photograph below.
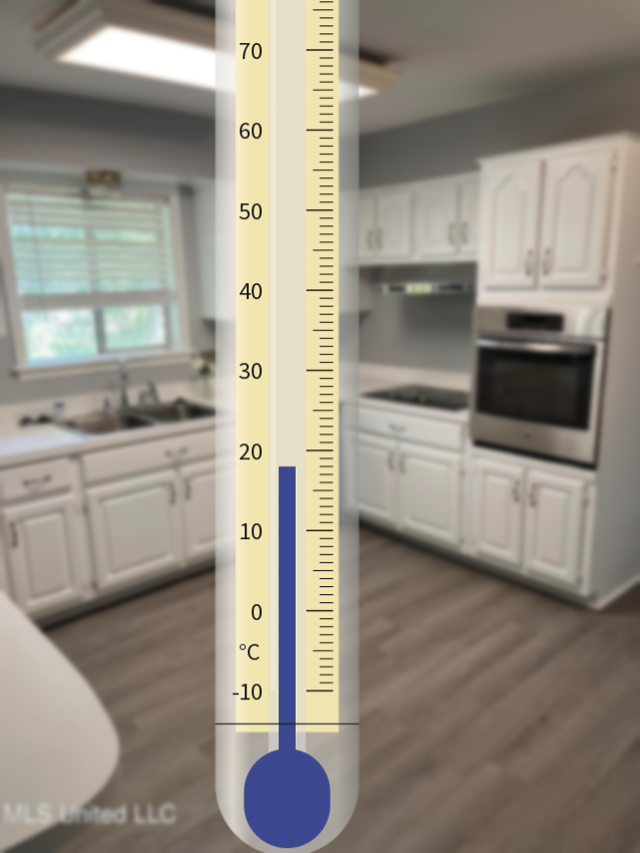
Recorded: 18 (°C)
